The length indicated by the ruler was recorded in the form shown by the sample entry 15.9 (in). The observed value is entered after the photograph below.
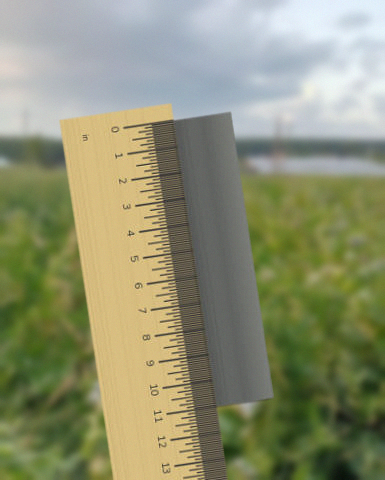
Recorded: 11 (in)
